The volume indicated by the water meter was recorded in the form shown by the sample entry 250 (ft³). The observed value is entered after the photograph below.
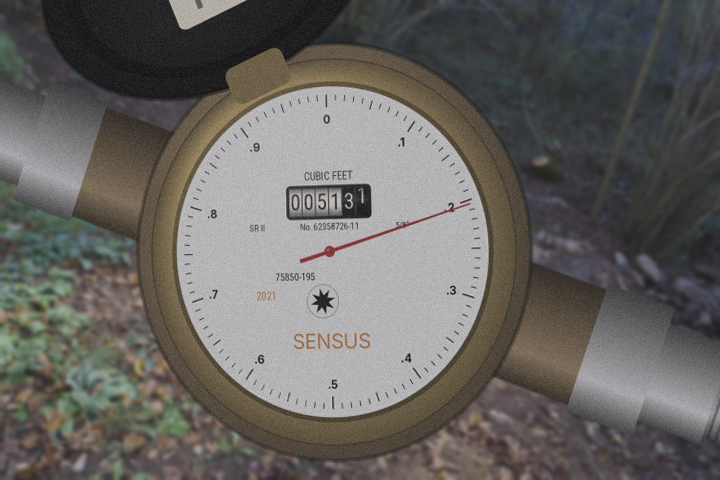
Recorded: 5131.20 (ft³)
